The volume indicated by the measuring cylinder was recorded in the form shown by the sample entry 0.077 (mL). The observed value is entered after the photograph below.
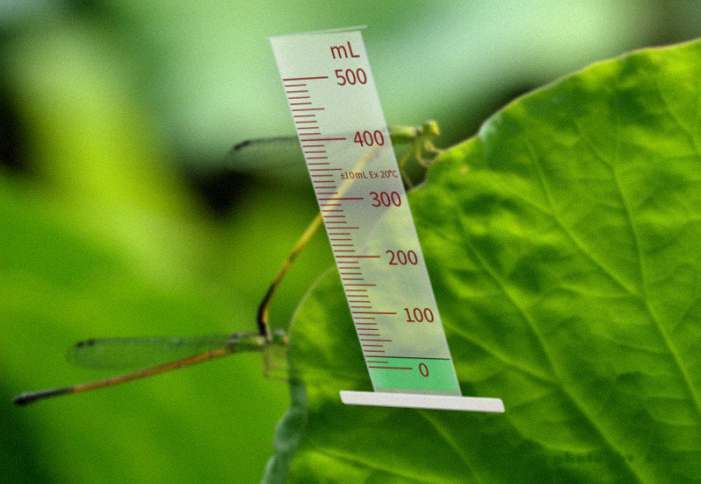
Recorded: 20 (mL)
